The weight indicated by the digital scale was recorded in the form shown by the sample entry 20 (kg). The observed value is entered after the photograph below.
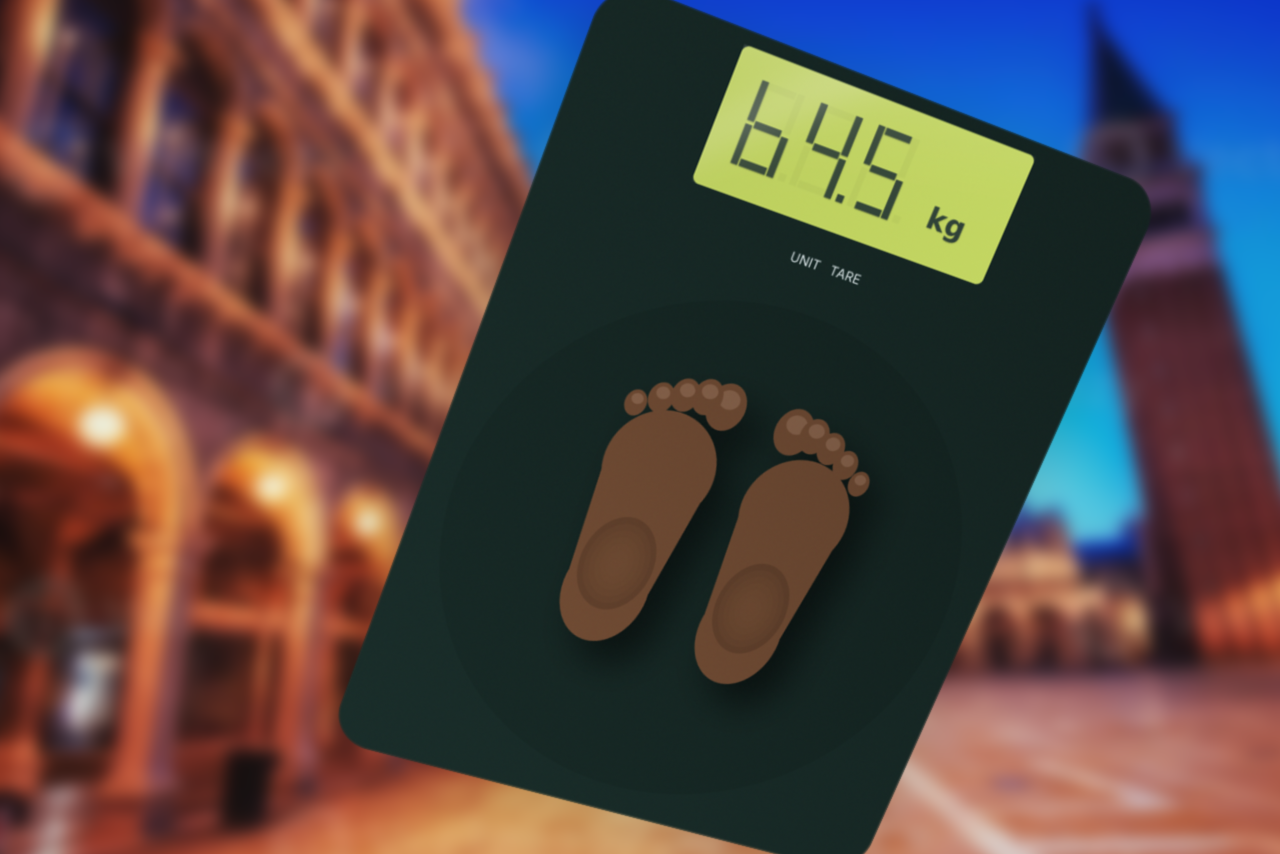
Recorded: 64.5 (kg)
